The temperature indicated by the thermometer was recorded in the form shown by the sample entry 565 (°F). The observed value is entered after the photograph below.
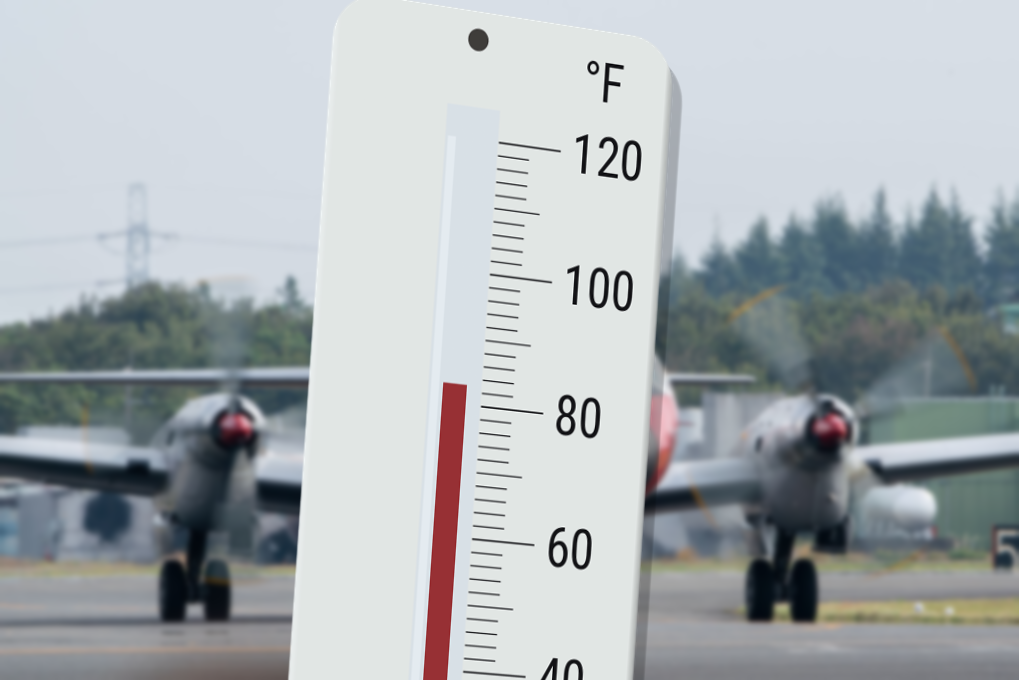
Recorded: 83 (°F)
